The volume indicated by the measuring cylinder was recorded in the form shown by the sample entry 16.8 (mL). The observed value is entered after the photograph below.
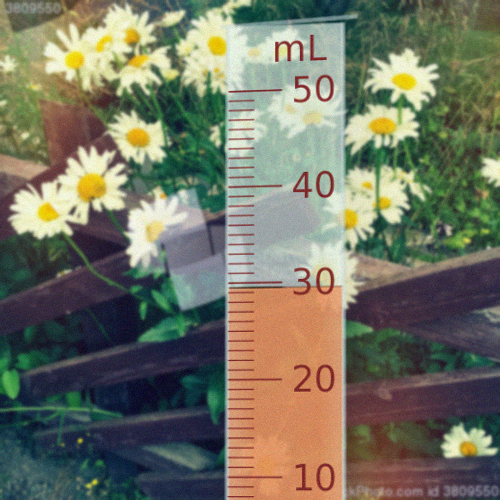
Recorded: 29.5 (mL)
